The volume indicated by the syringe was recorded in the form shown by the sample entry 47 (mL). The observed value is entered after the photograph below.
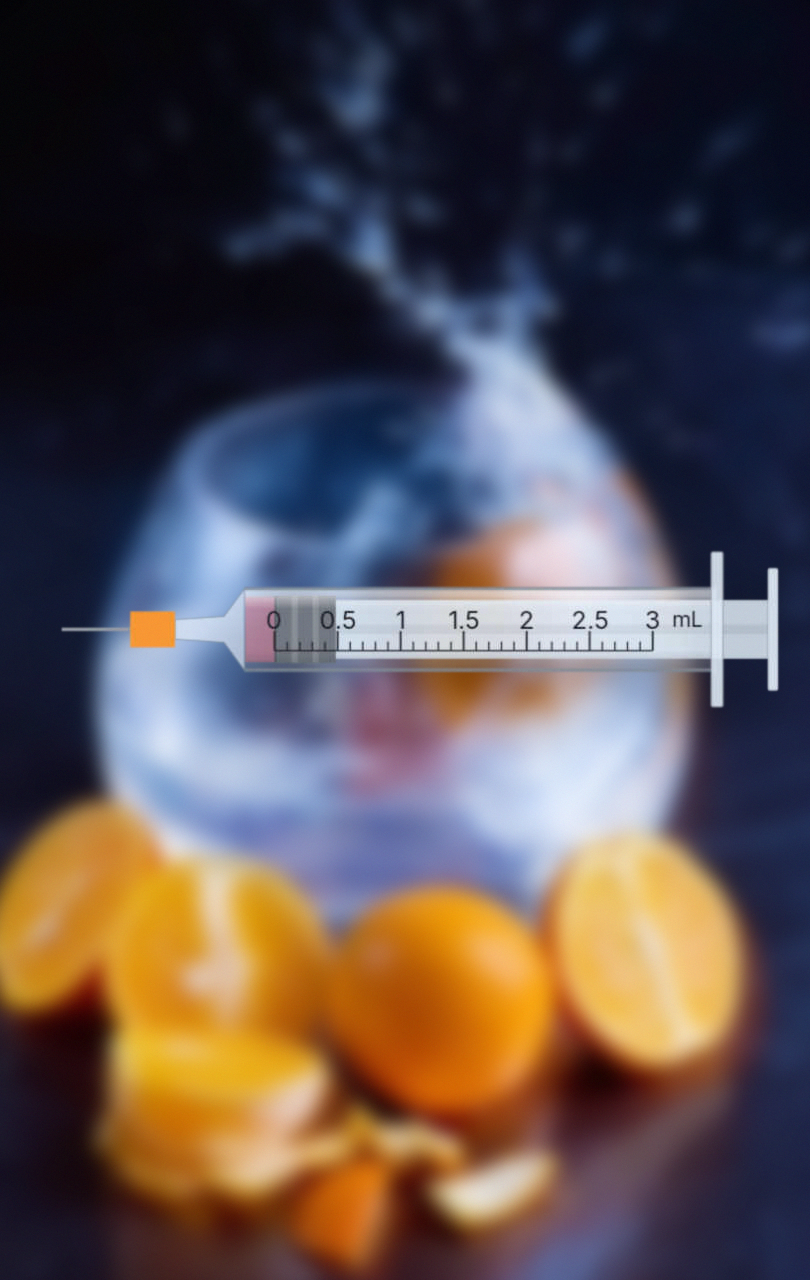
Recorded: 0 (mL)
